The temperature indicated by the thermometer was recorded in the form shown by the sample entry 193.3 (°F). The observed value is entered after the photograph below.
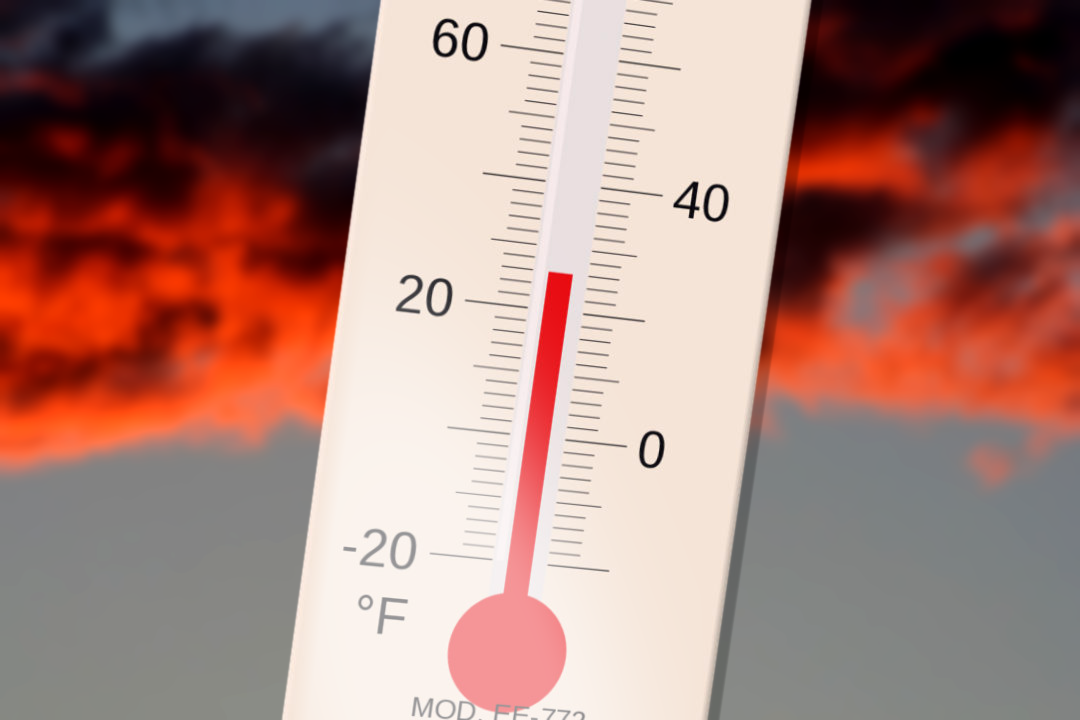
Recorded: 26 (°F)
